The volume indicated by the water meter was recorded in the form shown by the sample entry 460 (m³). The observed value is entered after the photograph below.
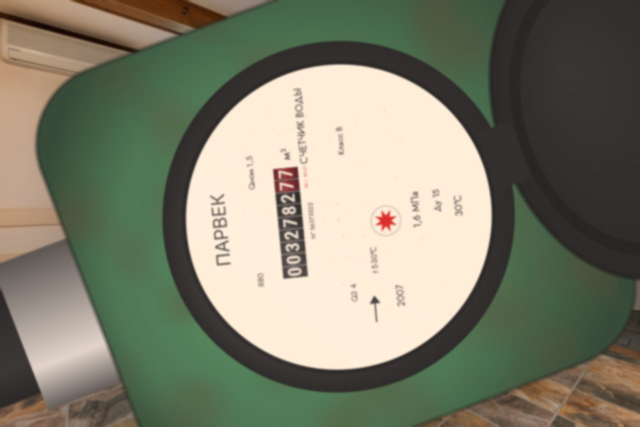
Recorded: 32782.77 (m³)
